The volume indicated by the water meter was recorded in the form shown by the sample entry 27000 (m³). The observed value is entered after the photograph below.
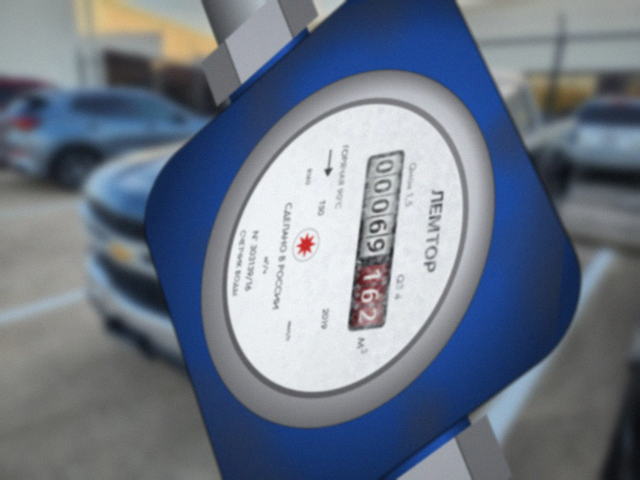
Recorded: 69.162 (m³)
